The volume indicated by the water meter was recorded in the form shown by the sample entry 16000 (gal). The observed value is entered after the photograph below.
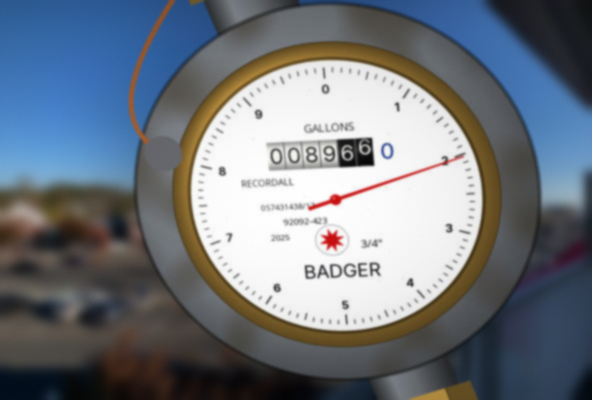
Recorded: 89662.0 (gal)
